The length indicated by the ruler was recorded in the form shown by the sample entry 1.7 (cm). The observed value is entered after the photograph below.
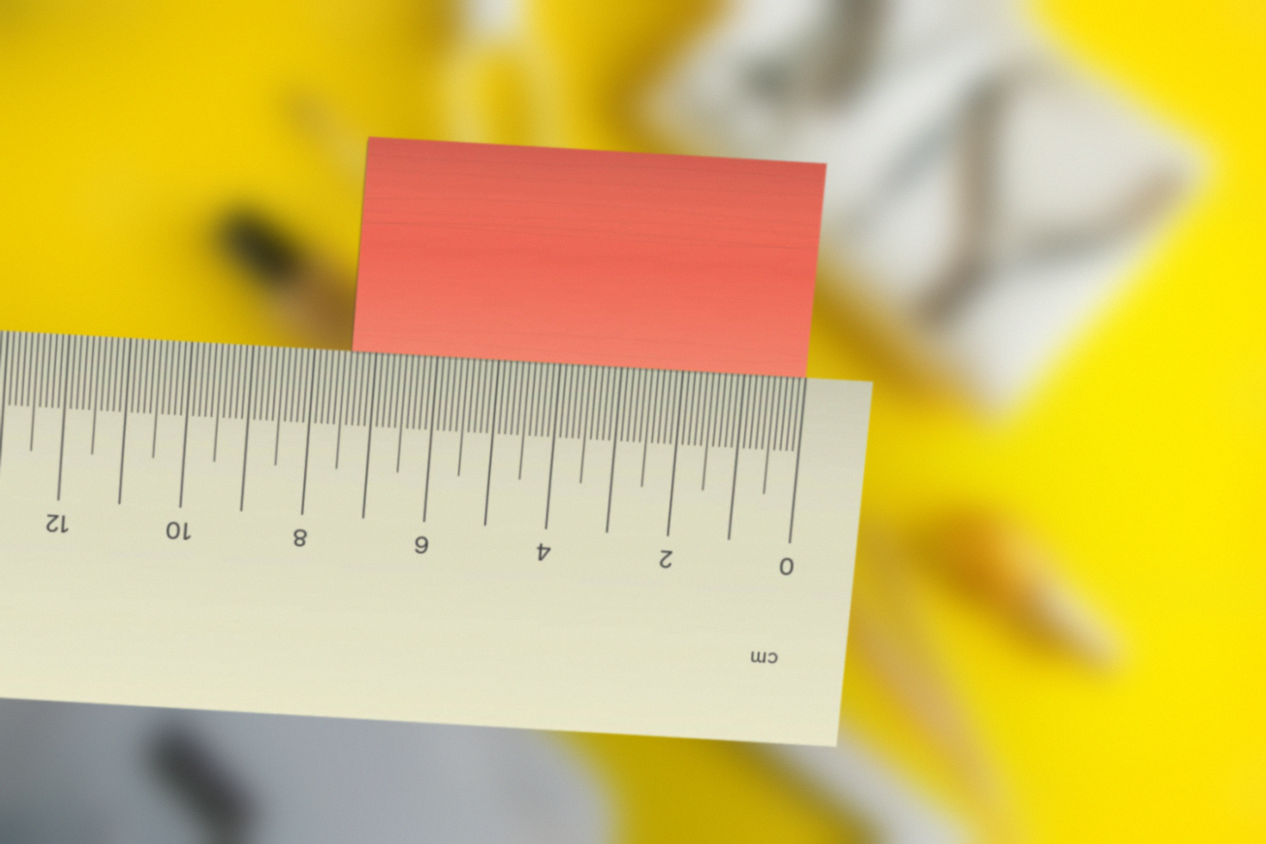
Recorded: 7.4 (cm)
